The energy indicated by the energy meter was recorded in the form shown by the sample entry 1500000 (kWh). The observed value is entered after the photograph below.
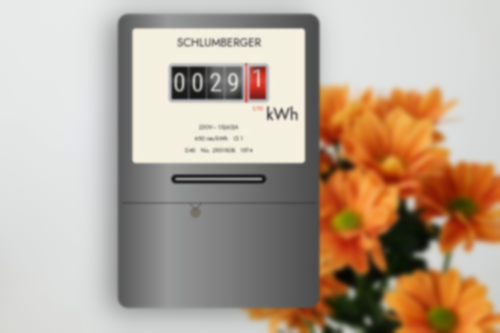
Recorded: 29.1 (kWh)
